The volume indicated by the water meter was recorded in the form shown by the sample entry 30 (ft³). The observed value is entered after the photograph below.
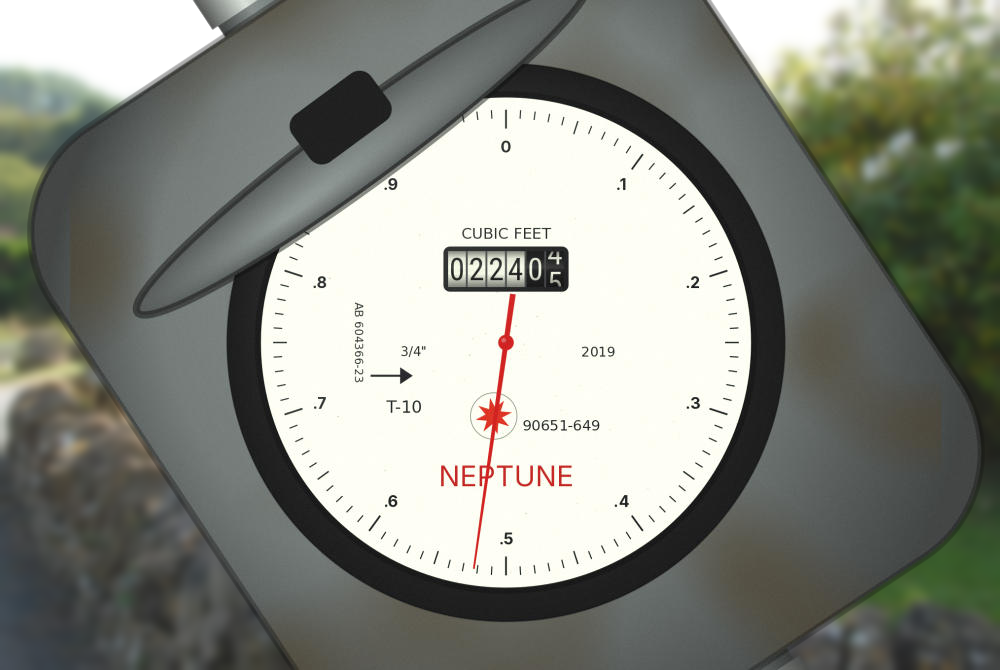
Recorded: 22404.52 (ft³)
